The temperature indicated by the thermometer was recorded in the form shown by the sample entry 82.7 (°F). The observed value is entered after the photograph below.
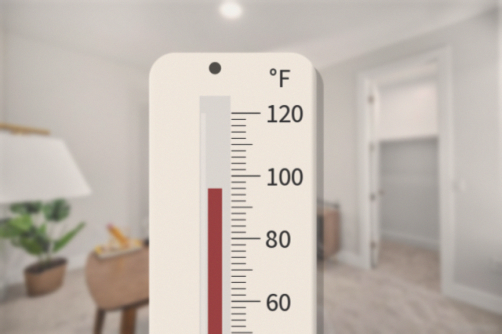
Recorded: 96 (°F)
